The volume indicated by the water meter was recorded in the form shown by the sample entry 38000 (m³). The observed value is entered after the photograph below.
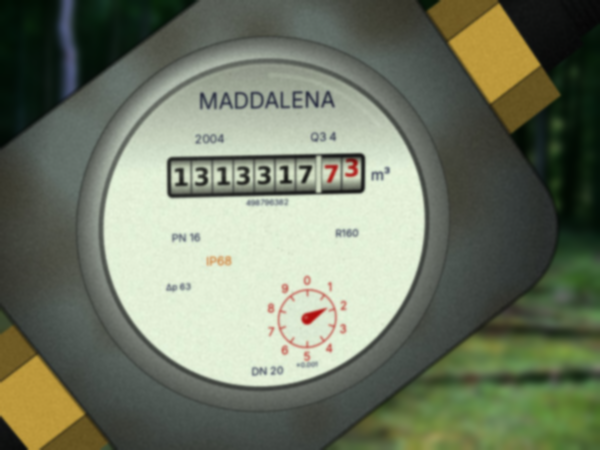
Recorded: 1313317.731 (m³)
